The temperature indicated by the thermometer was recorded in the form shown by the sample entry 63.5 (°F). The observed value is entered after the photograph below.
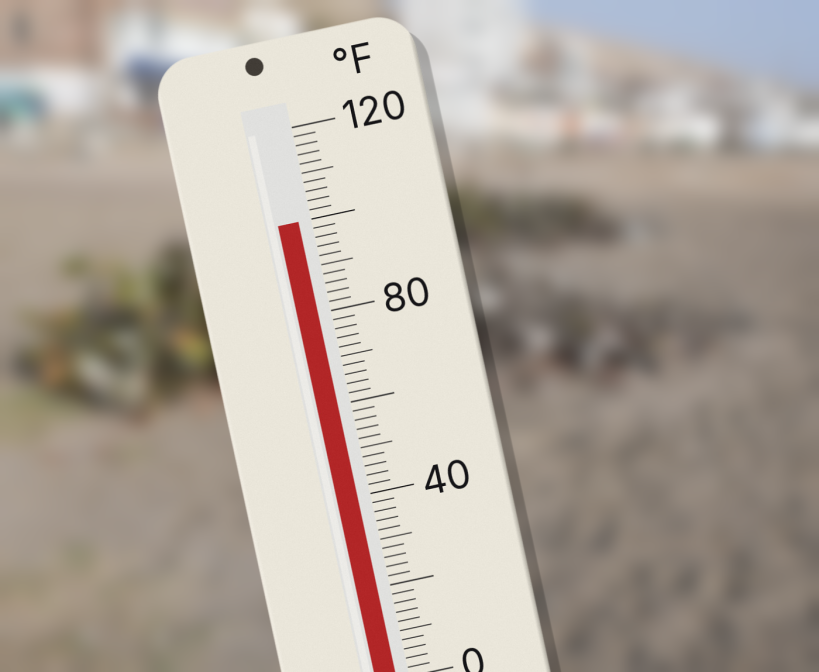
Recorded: 100 (°F)
